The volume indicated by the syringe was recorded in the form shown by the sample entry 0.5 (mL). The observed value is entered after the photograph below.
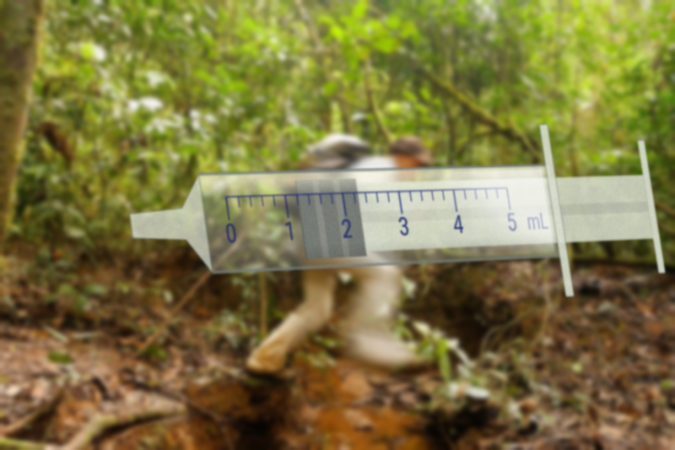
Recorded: 1.2 (mL)
